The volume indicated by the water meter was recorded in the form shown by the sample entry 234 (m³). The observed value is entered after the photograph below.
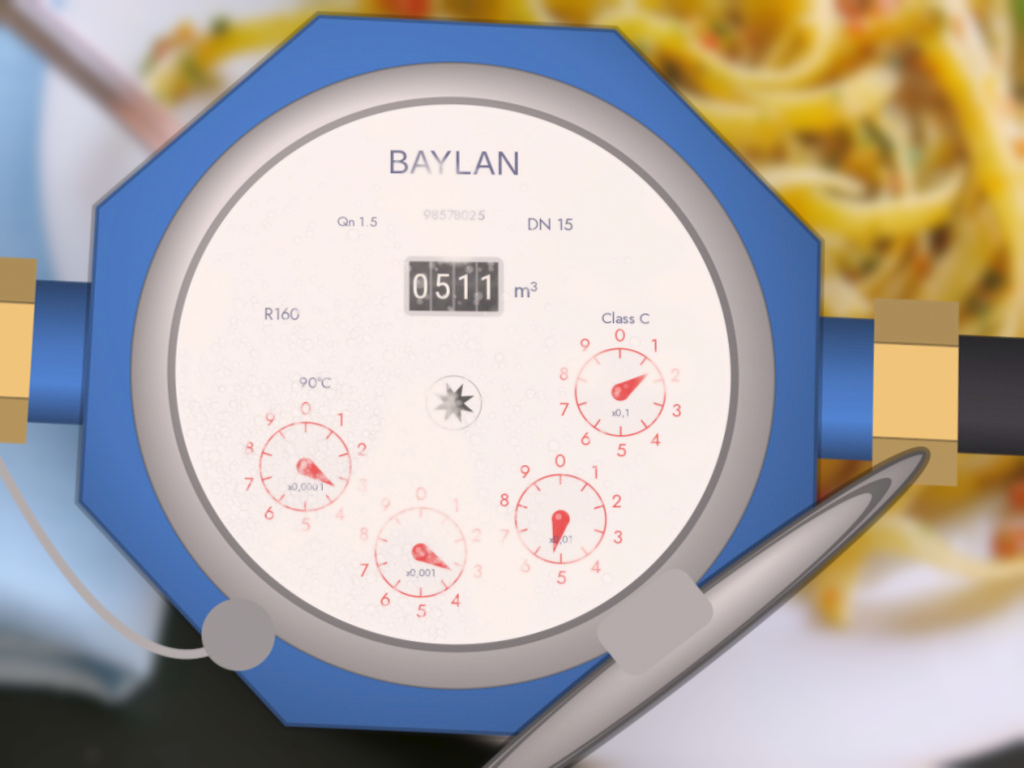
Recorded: 511.1533 (m³)
